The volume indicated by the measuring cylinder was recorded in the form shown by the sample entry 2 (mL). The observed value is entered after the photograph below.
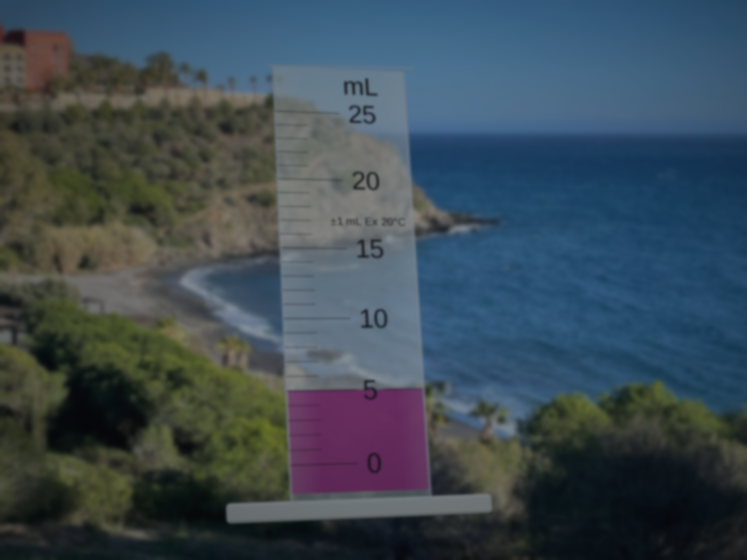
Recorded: 5 (mL)
